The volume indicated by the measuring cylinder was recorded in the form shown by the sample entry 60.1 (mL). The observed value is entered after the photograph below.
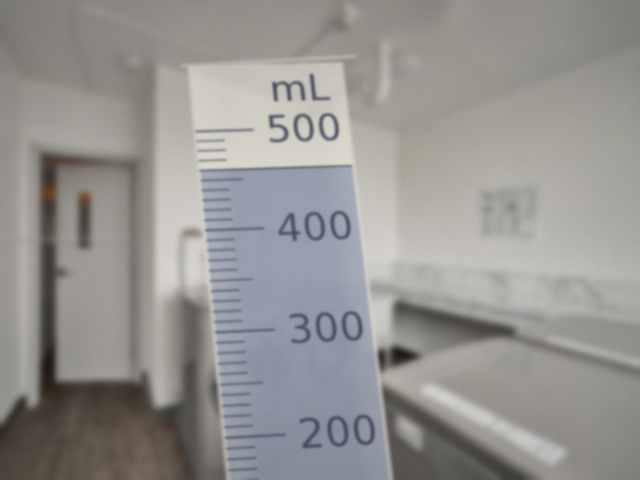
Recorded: 460 (mL)
